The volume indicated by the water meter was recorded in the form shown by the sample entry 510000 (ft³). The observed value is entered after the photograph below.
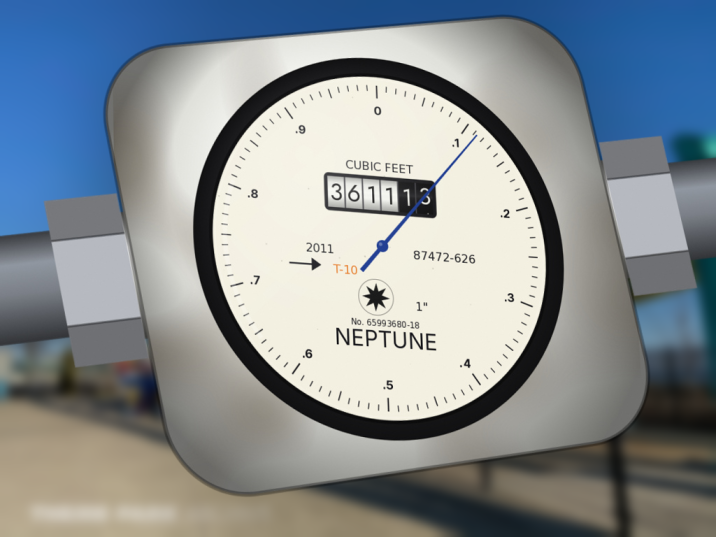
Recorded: 361113.11 (ft³)
